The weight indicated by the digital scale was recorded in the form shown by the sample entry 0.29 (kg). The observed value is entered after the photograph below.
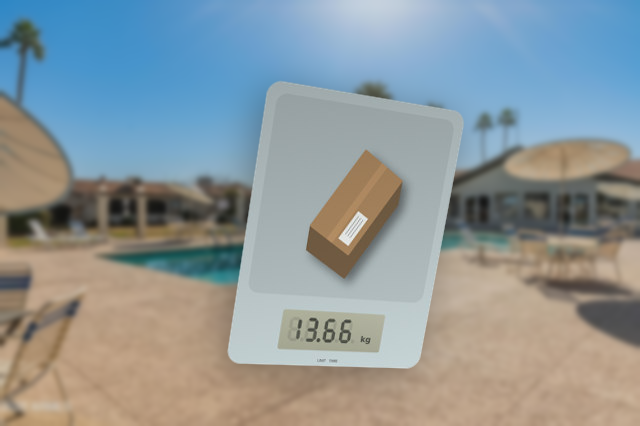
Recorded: 13.66 (kg)
